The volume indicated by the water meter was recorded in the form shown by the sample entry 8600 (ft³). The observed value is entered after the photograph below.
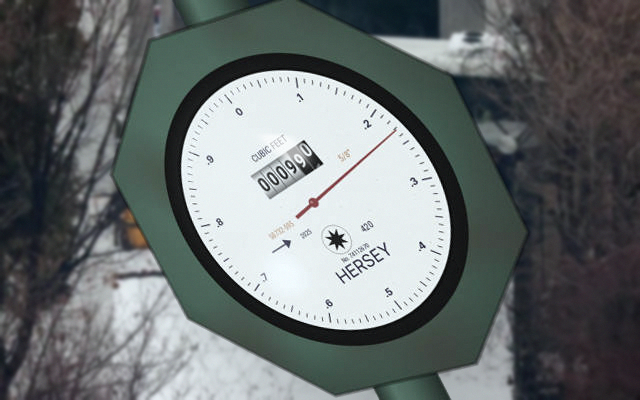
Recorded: 990.23 (ft³)
